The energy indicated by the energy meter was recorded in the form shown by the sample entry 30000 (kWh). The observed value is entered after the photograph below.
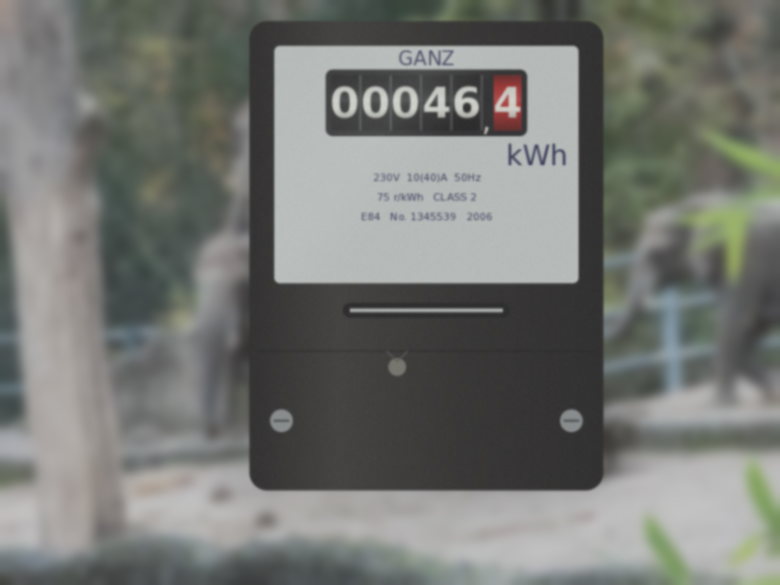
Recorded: 46.4 (kWh)
